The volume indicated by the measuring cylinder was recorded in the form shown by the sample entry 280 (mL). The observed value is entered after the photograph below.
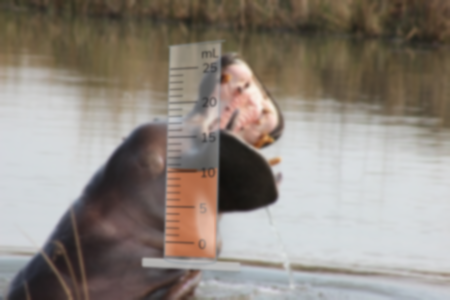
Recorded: 10 (mL)
